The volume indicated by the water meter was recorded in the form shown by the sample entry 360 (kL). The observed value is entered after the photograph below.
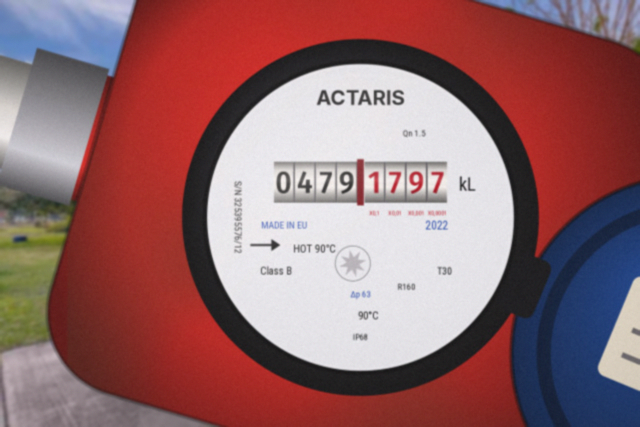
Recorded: 479.1797 (kL)
